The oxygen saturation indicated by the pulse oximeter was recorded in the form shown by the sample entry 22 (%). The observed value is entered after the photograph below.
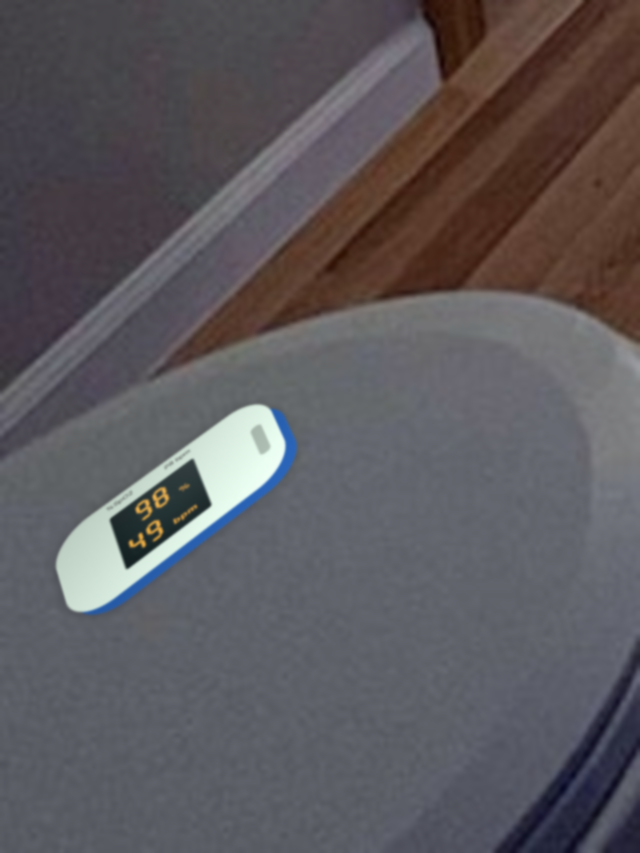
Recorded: 98 (%)
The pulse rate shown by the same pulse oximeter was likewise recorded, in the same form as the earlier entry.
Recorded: 49 (bpm)
